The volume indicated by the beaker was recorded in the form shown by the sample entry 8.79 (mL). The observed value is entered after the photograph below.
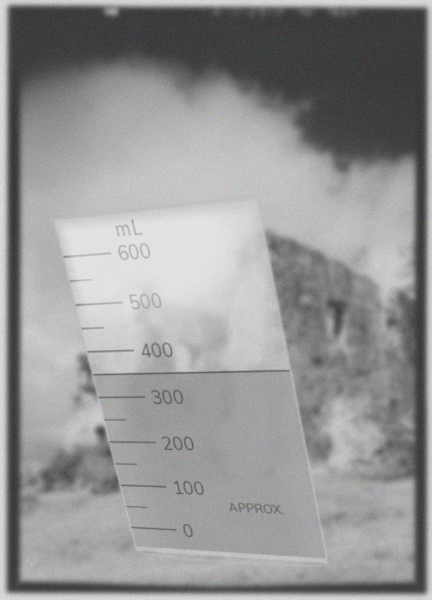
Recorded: 350 (mL)
